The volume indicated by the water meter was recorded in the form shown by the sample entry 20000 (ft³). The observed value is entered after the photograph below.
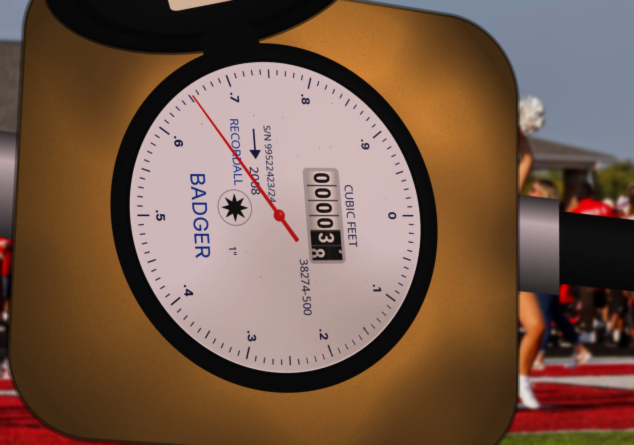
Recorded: 37.65 (ft³)
